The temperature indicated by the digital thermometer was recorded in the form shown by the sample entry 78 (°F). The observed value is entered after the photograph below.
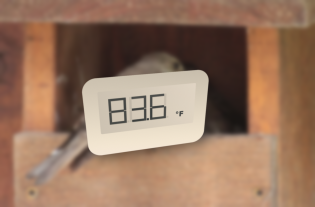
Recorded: 83.6 (°F)
